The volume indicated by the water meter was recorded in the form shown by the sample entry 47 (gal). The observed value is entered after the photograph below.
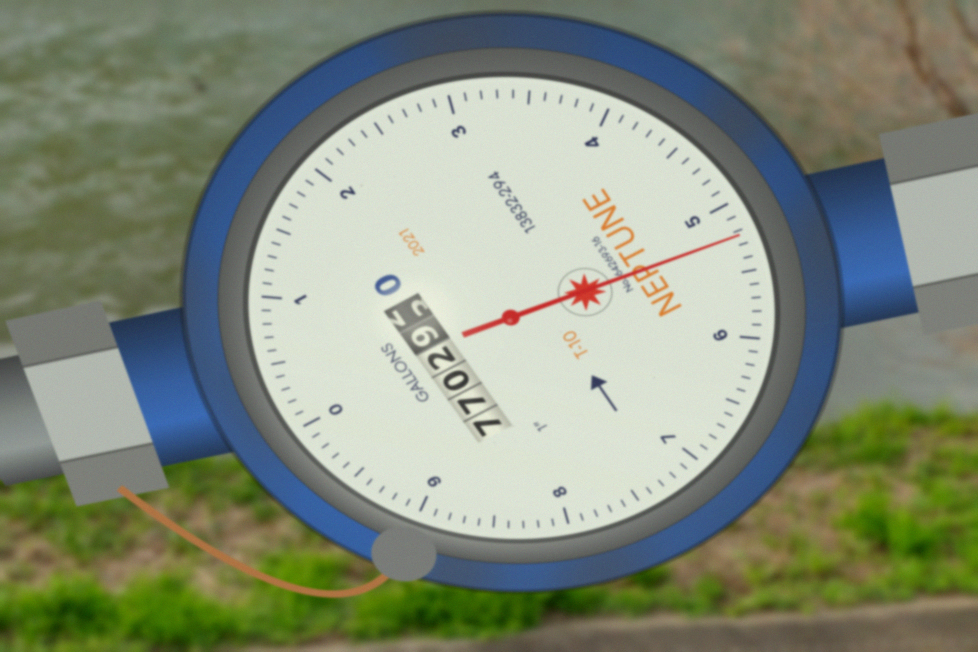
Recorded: 7702925.2 (gal)
